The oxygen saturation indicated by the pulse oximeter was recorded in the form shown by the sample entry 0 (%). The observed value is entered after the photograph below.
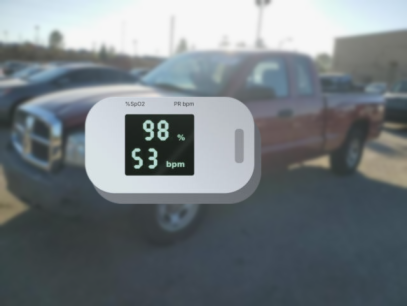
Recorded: 98 (%)
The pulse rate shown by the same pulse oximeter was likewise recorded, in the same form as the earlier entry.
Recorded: 53 (bpm)
